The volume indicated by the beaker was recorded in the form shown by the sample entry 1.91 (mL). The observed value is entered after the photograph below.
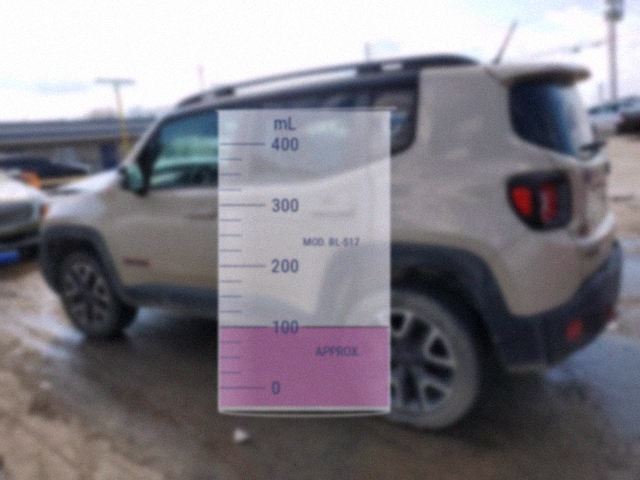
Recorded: 100 (mL)
